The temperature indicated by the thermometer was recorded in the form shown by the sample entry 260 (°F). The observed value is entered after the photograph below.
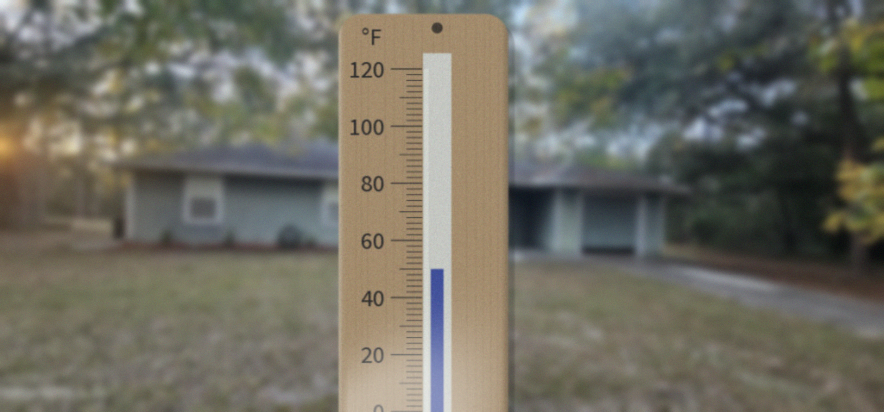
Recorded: 50 (°F)
